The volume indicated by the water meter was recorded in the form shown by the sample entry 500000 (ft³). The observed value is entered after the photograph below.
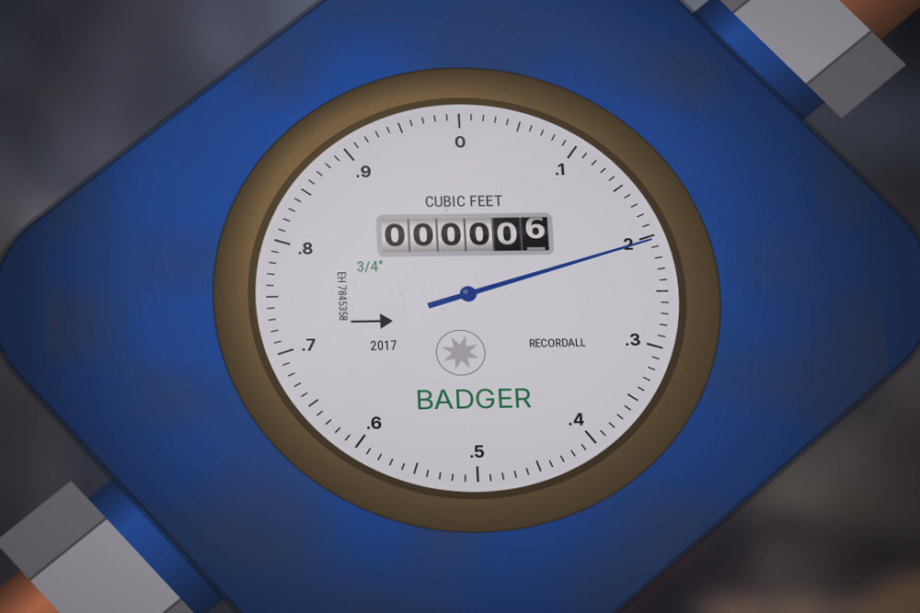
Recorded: 6.20 (ft³)
